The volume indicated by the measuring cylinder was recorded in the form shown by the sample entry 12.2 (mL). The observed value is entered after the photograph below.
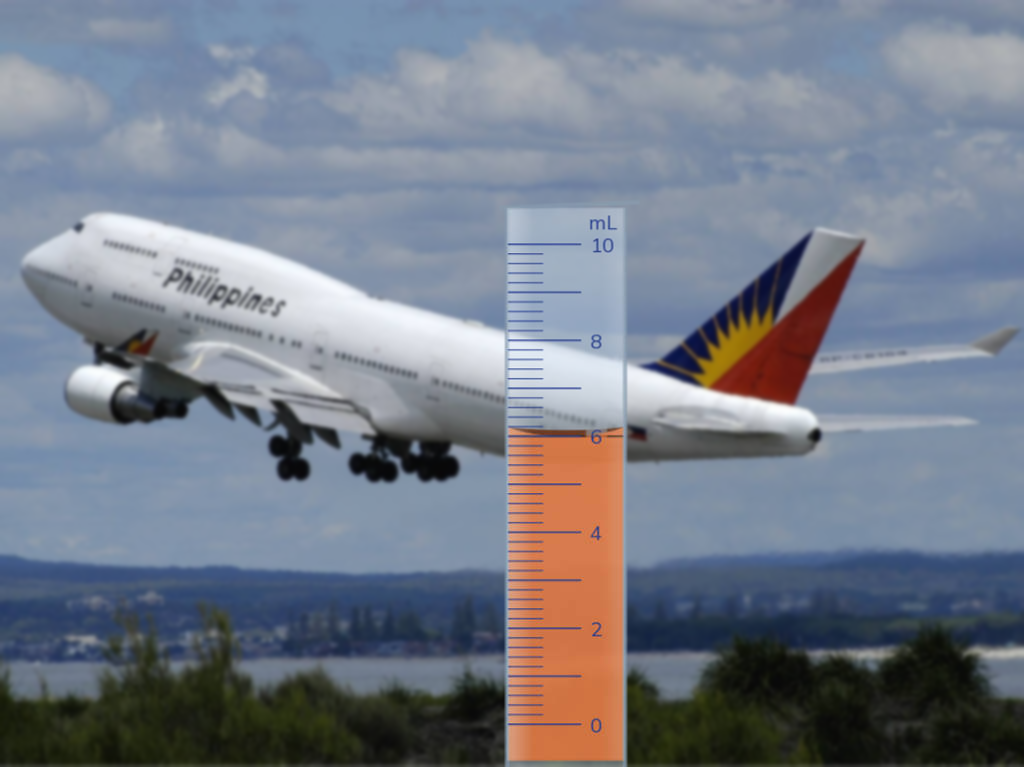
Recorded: 6 (mL)
